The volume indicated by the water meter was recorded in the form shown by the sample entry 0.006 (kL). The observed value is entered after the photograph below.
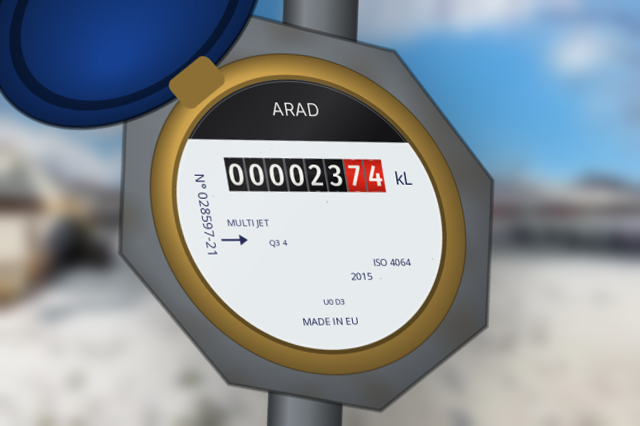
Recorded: 23.74 (kL)
